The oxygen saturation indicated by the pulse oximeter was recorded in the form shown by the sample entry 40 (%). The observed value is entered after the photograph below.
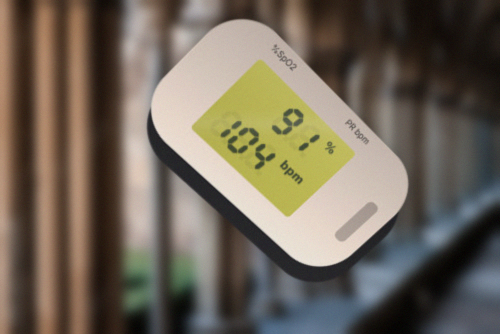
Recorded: 91 (%)
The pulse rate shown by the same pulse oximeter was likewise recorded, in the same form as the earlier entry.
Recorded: 104 (bpm)
